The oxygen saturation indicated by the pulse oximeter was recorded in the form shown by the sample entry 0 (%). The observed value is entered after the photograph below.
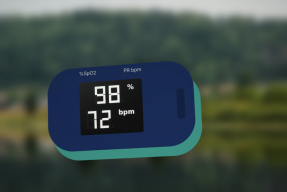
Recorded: 98 (%)
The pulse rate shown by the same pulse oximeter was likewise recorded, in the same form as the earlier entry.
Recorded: 72 (bpm)
